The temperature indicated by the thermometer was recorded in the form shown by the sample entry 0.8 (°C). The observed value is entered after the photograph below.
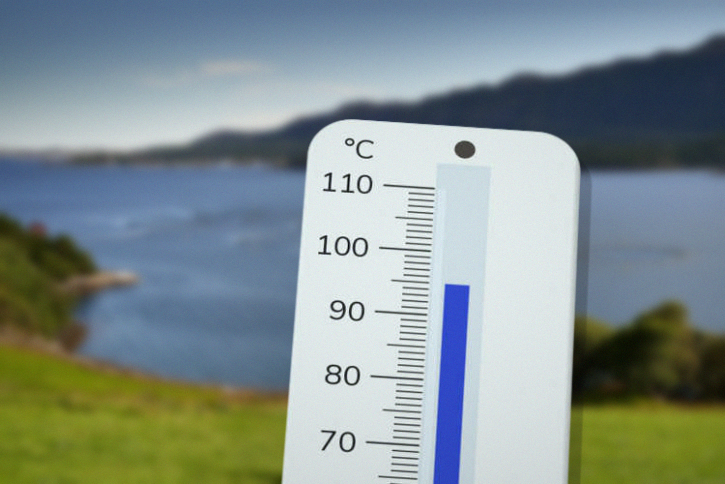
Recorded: 95 (°C)
